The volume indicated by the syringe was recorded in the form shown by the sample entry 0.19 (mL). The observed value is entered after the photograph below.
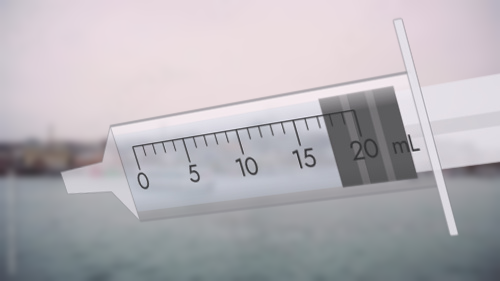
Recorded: 17.5 (mL)
